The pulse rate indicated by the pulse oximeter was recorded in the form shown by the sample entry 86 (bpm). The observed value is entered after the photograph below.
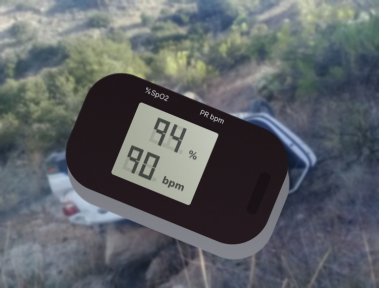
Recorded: 90 (bpm)
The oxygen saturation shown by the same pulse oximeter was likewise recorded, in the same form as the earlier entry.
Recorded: 94 (%)
